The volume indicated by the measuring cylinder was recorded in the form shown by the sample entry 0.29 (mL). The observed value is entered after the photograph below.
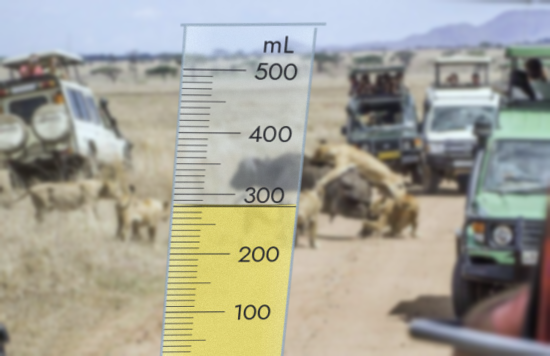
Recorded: 280 (mL)
